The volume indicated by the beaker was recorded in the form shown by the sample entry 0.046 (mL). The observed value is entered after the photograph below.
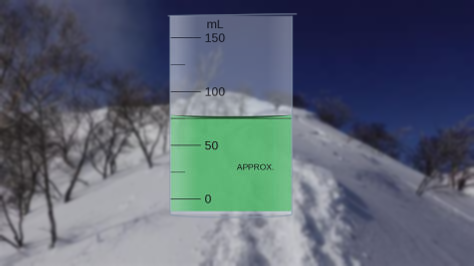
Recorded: 75 (mL)
